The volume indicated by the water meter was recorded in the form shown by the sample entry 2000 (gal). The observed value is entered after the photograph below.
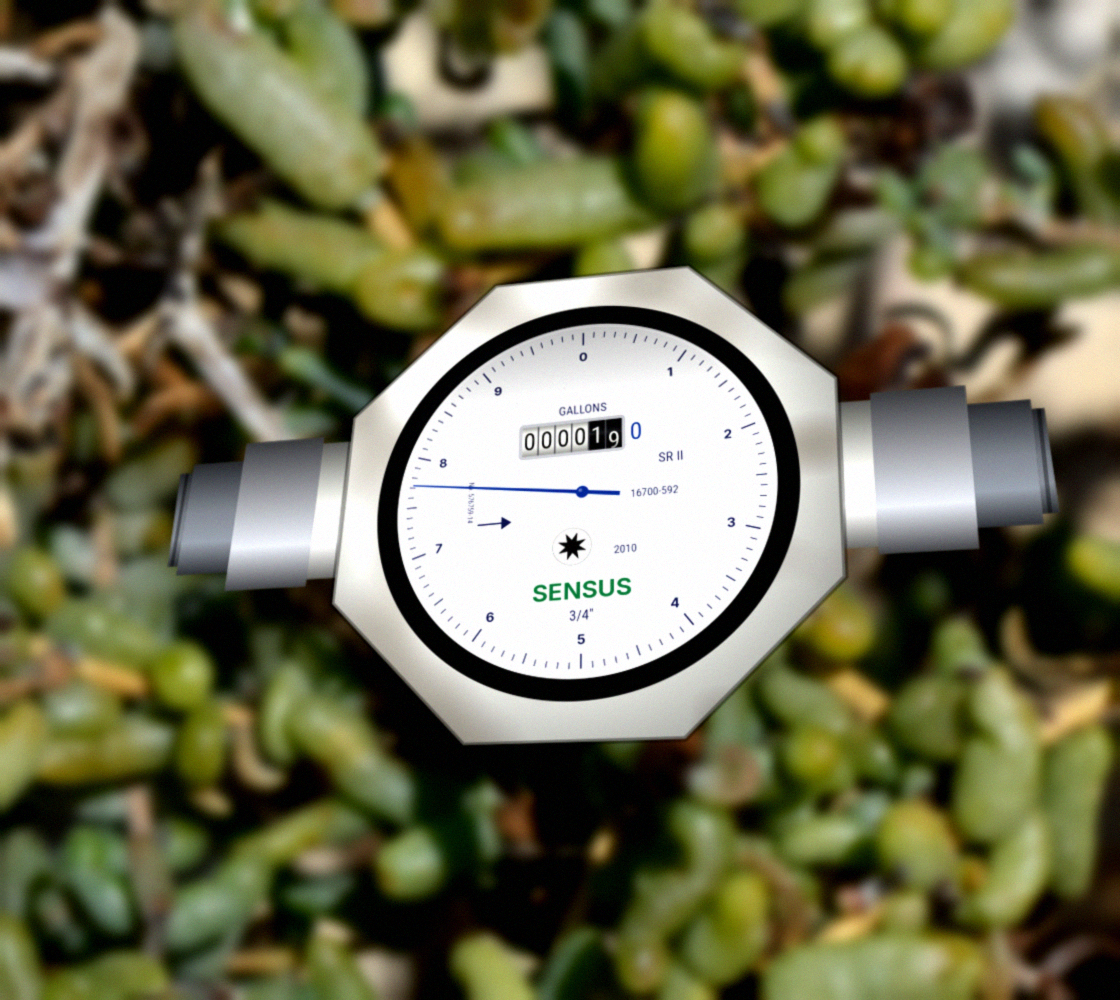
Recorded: 187.7 (gal)
